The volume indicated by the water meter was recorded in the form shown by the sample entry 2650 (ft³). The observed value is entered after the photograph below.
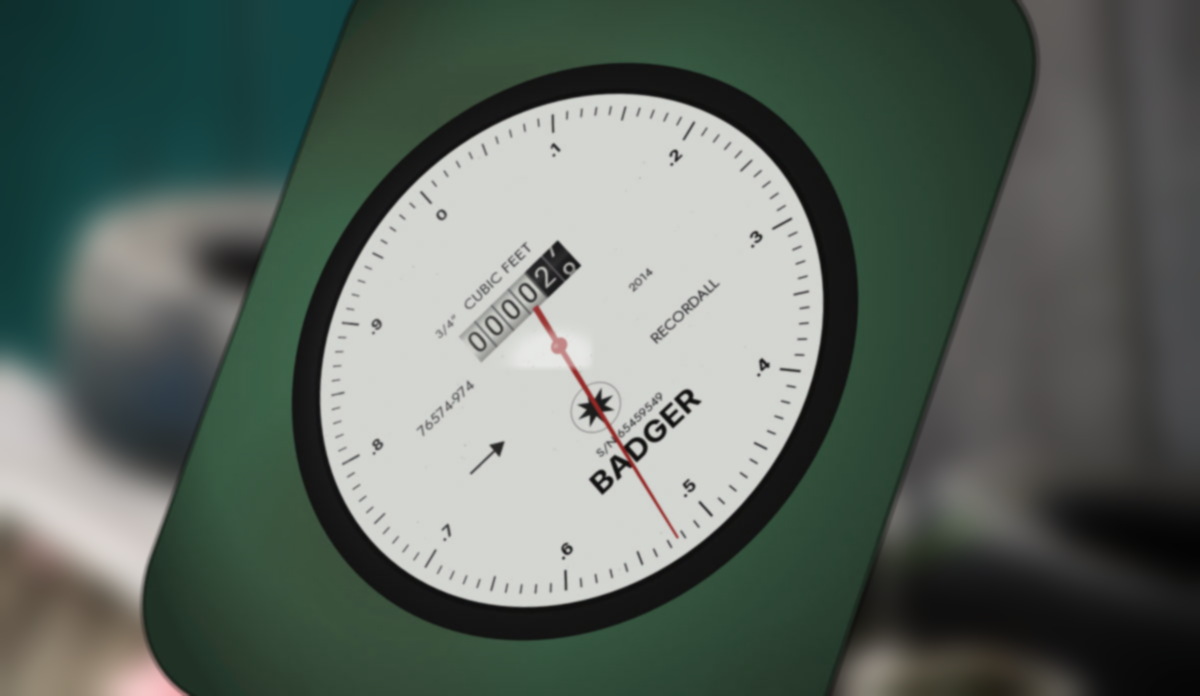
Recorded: 27.52 (ft³)
